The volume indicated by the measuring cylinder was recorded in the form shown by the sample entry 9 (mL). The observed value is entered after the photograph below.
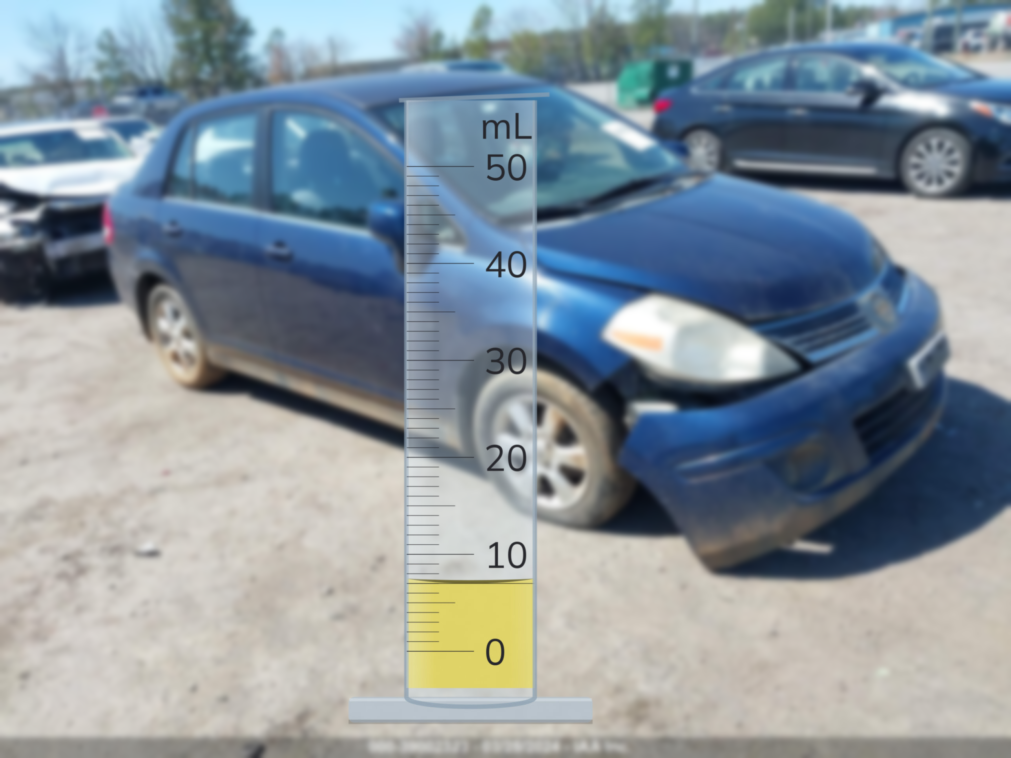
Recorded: 7 (mL)
